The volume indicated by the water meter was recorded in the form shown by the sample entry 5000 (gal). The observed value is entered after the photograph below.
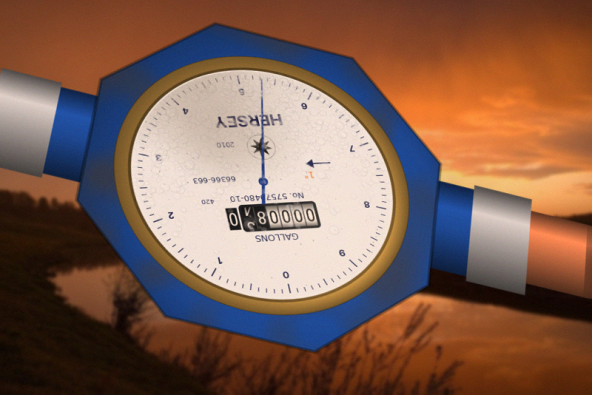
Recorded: 835.3 (gal)
